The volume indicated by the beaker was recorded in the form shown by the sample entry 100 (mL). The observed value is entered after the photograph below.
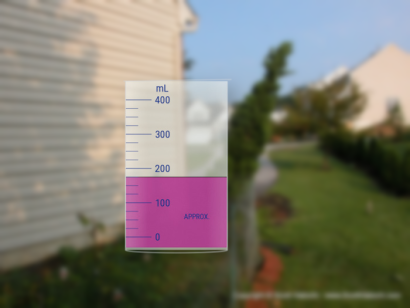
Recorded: 175 (mL)
